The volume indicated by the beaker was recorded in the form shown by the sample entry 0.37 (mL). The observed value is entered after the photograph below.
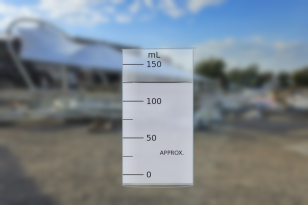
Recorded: 125 (mL)
